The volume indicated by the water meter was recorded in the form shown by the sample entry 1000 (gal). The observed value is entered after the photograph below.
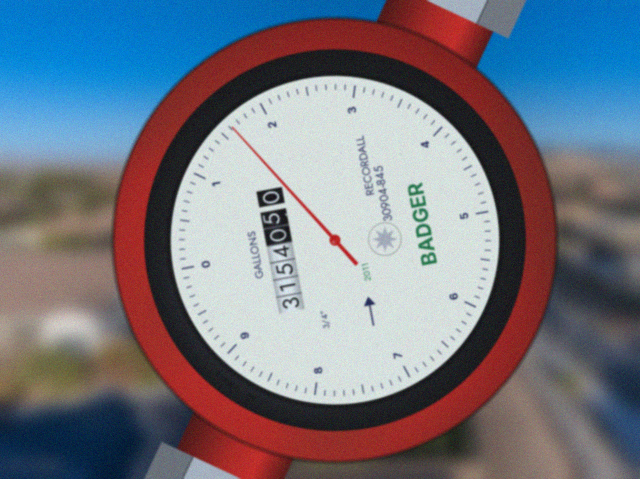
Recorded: 3154051.6 (gal)
